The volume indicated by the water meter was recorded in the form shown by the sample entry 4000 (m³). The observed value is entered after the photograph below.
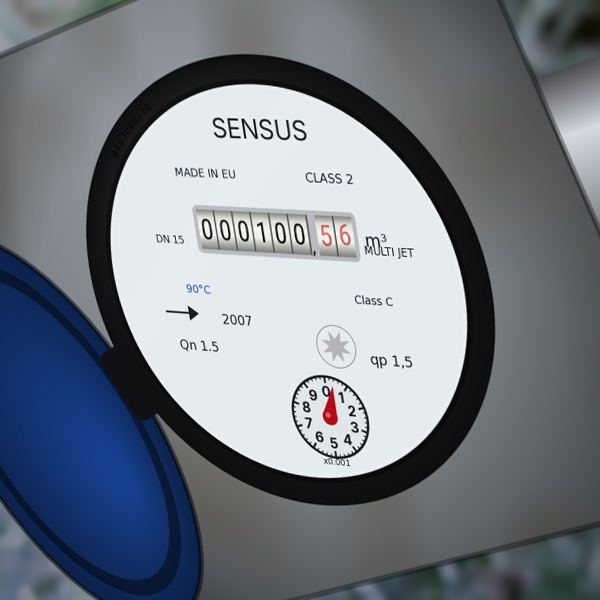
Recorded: 100.560 (m³)
